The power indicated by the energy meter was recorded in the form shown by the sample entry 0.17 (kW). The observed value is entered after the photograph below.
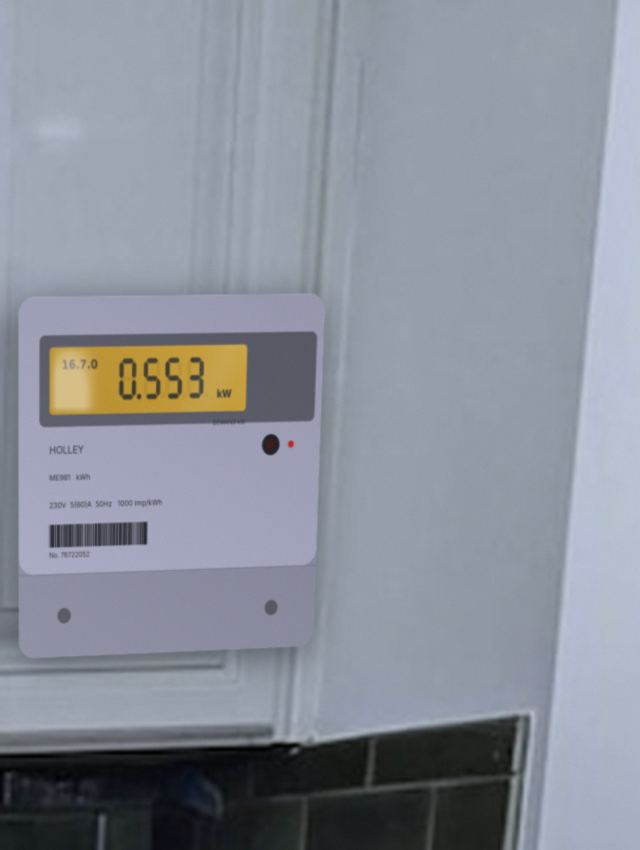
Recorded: 0.553 (kW)
